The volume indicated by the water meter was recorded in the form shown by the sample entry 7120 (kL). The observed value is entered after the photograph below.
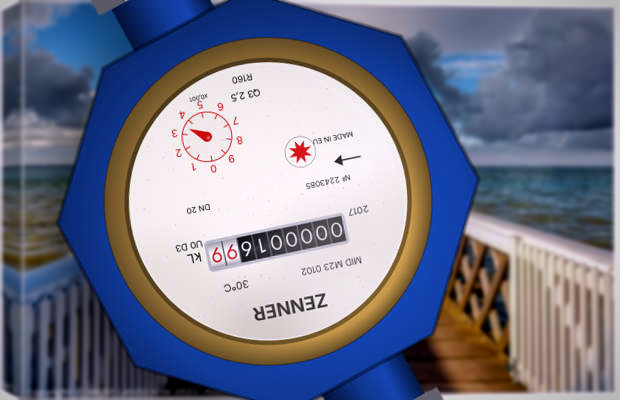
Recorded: 16.993 (kL)
